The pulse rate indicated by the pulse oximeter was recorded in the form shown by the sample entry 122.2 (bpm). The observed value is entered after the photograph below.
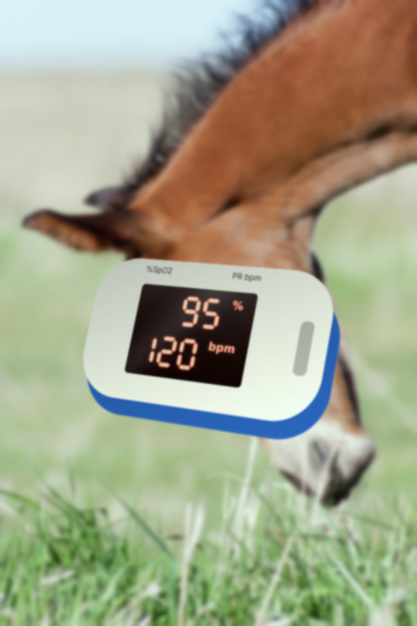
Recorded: 120 (bpm)
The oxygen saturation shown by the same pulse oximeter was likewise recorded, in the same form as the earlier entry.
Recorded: 95 (%)
